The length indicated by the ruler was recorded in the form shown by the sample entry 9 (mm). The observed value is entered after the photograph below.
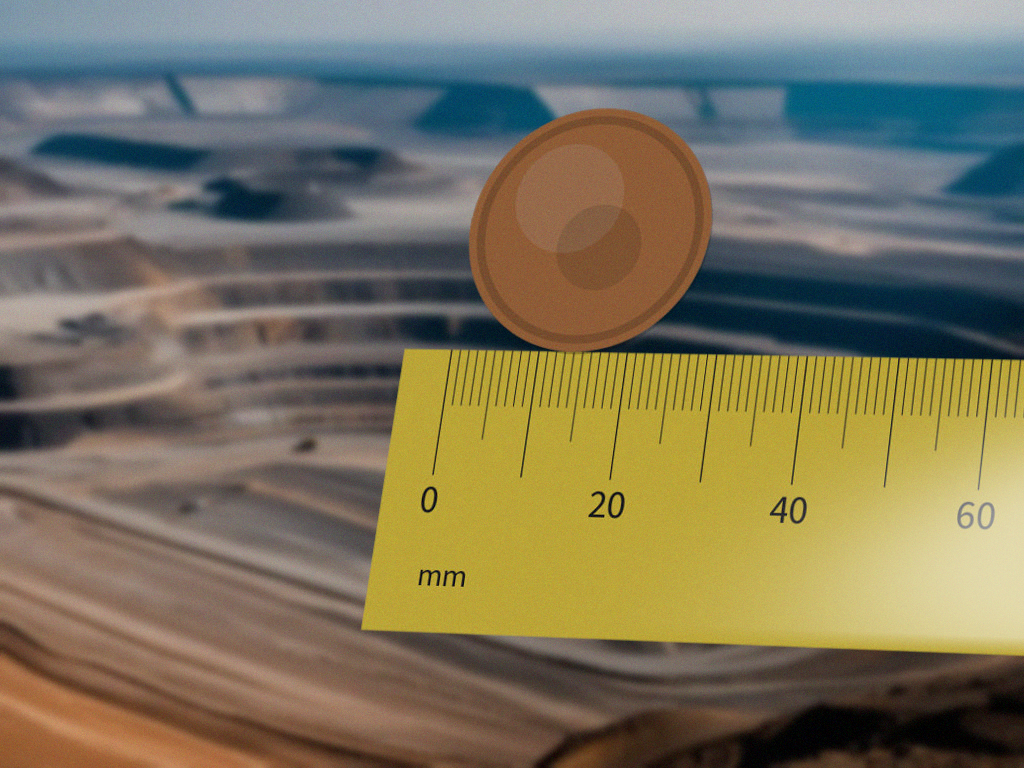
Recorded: 27.5 (mm)
